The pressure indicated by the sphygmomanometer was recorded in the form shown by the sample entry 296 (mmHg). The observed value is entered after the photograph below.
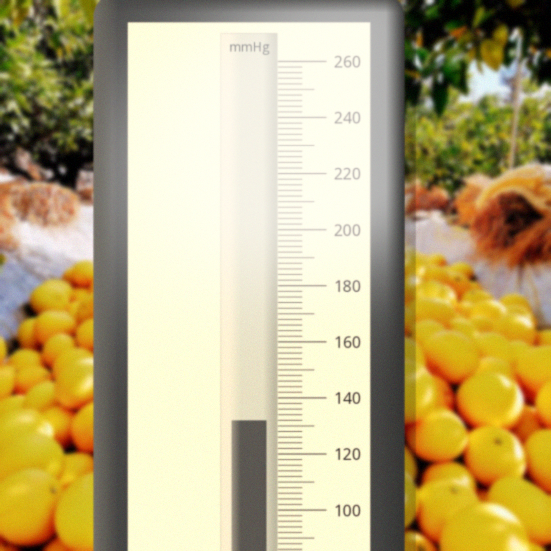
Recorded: 132 (mmHg)
